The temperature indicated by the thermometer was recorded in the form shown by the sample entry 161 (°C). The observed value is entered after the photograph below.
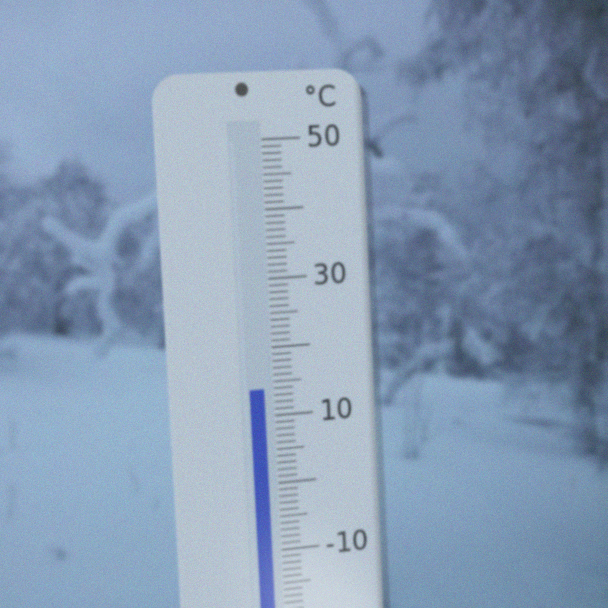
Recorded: 14 (°C)
